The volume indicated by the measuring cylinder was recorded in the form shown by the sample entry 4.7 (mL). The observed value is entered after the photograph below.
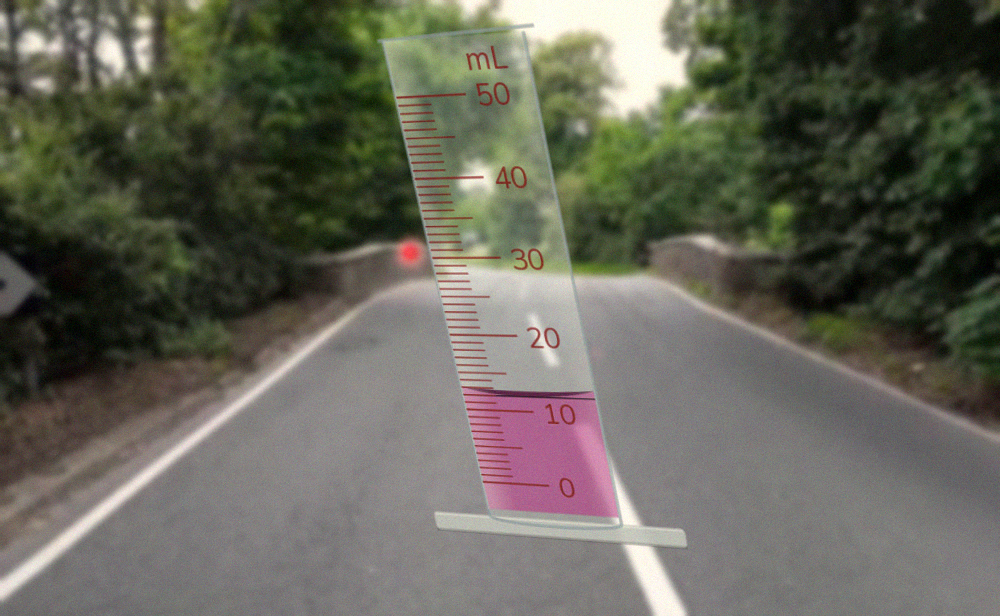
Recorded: 12 (mL)
